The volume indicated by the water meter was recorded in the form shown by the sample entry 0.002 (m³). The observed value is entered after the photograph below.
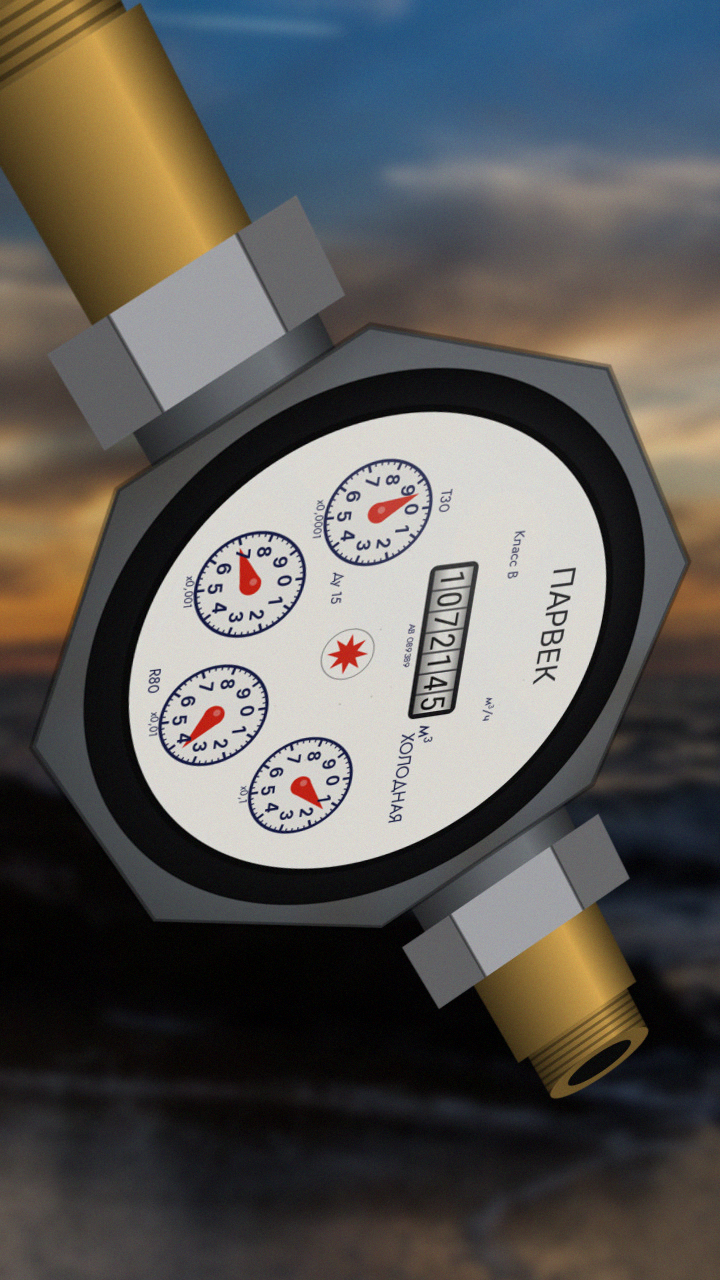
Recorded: 1072145.1369 (m³)
